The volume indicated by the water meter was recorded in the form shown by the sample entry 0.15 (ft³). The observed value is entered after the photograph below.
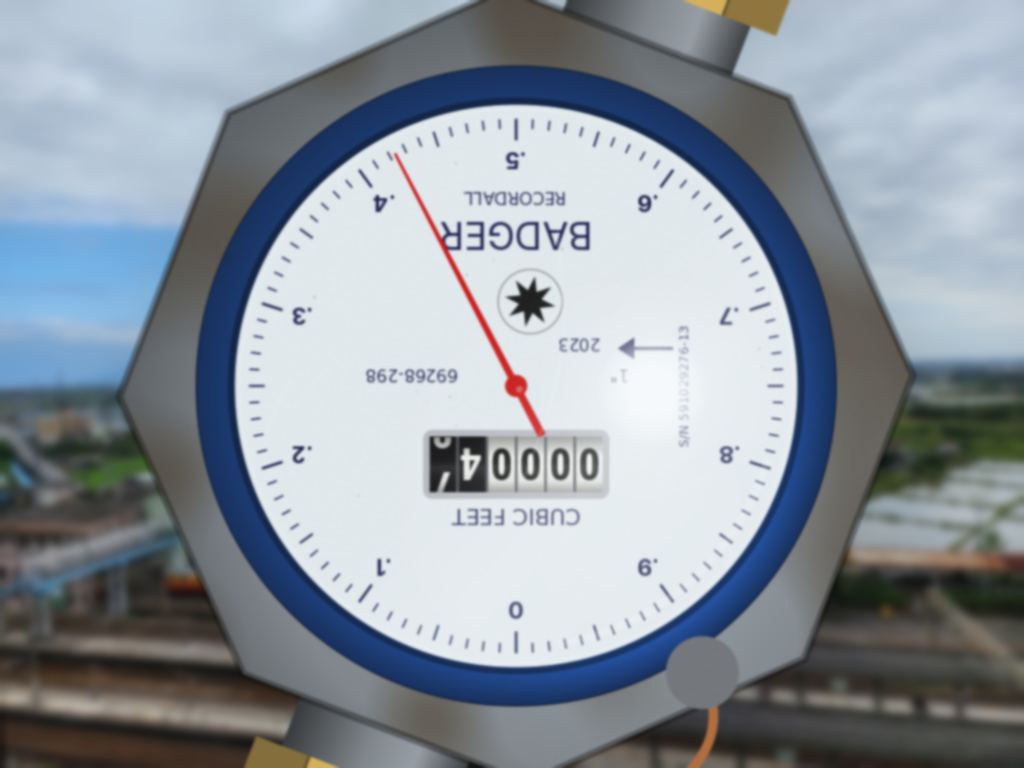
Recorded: 47.42 (ft³)
